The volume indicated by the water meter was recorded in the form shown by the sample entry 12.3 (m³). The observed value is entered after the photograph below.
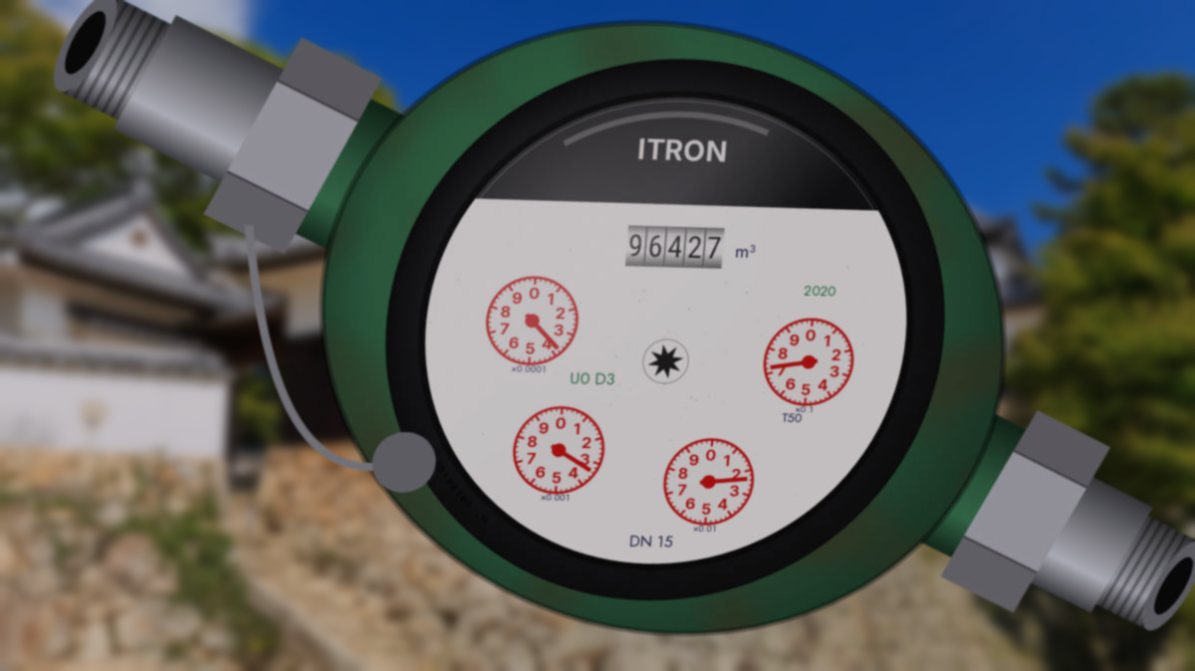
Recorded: 96427.7233 (m³)
